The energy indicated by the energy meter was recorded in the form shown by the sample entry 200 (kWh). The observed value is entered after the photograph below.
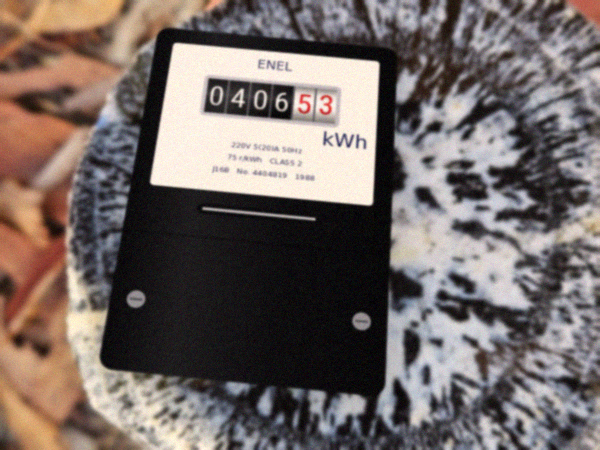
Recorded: 406.53 (kWh)
